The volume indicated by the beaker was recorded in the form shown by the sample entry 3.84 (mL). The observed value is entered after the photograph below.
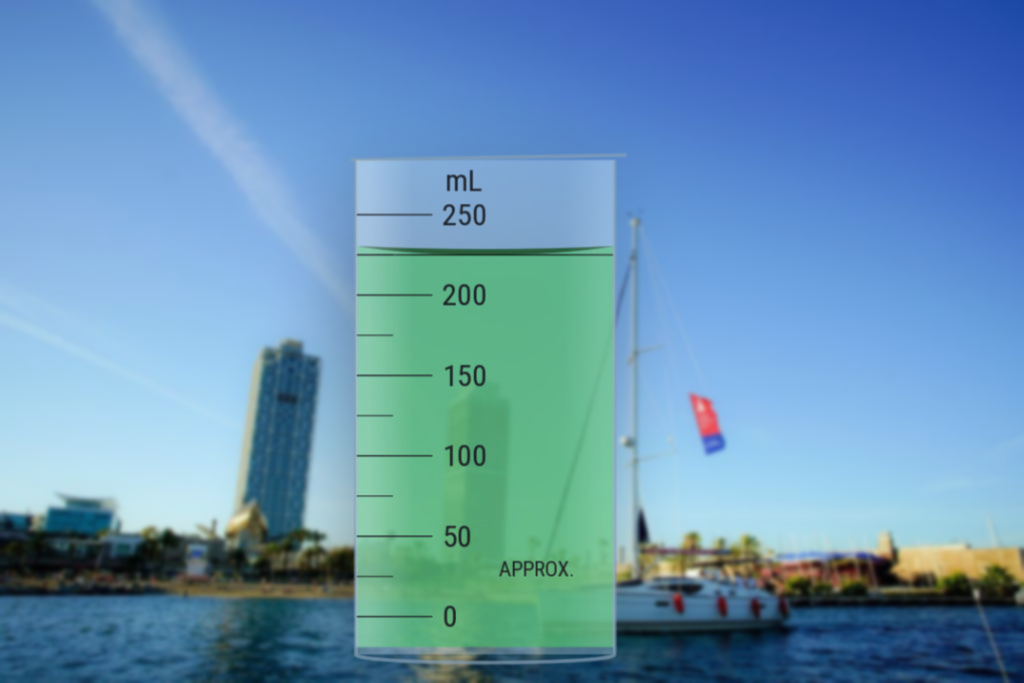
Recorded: 225 (mL)
